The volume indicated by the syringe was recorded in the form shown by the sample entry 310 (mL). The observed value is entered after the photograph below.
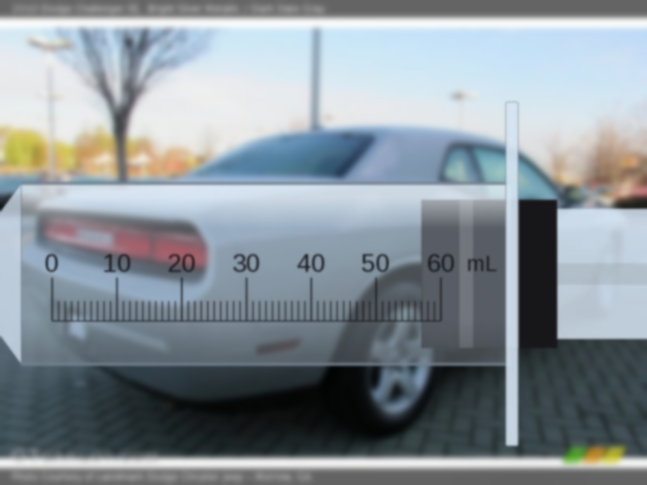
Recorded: 57 (mL)
